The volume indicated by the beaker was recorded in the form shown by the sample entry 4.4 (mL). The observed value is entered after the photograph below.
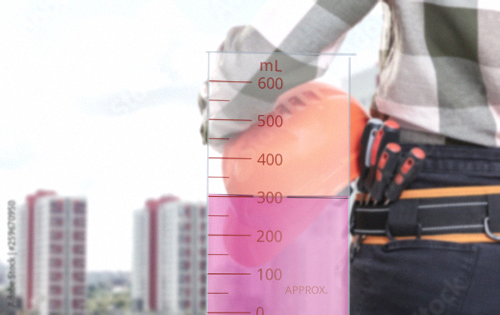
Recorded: 300 (mL)
